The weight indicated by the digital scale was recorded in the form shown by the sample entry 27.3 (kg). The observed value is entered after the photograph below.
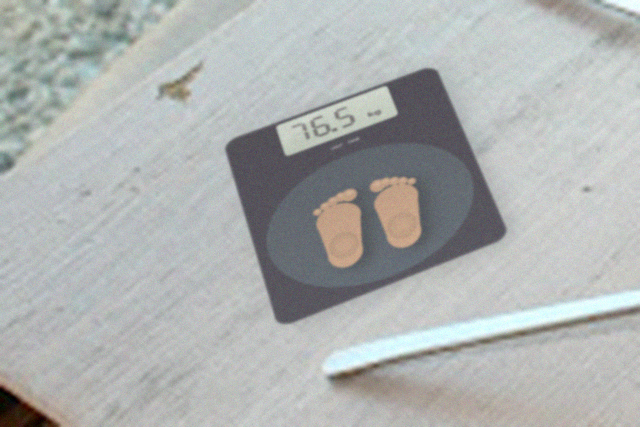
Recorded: 76.5 (kg)
